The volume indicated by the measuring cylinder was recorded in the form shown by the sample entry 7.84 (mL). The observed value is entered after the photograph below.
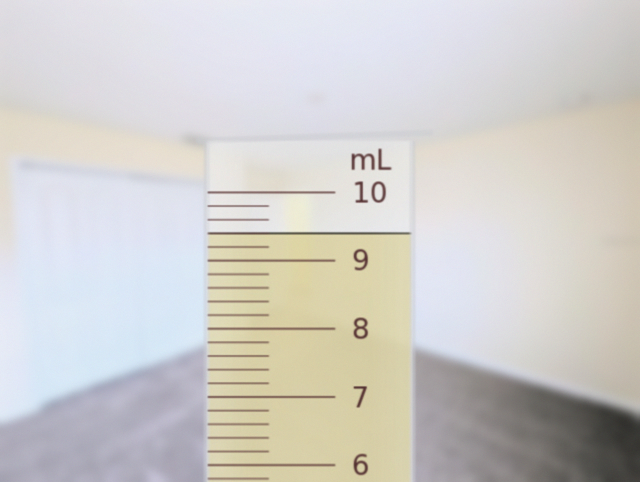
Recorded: 9.4 (mL)
